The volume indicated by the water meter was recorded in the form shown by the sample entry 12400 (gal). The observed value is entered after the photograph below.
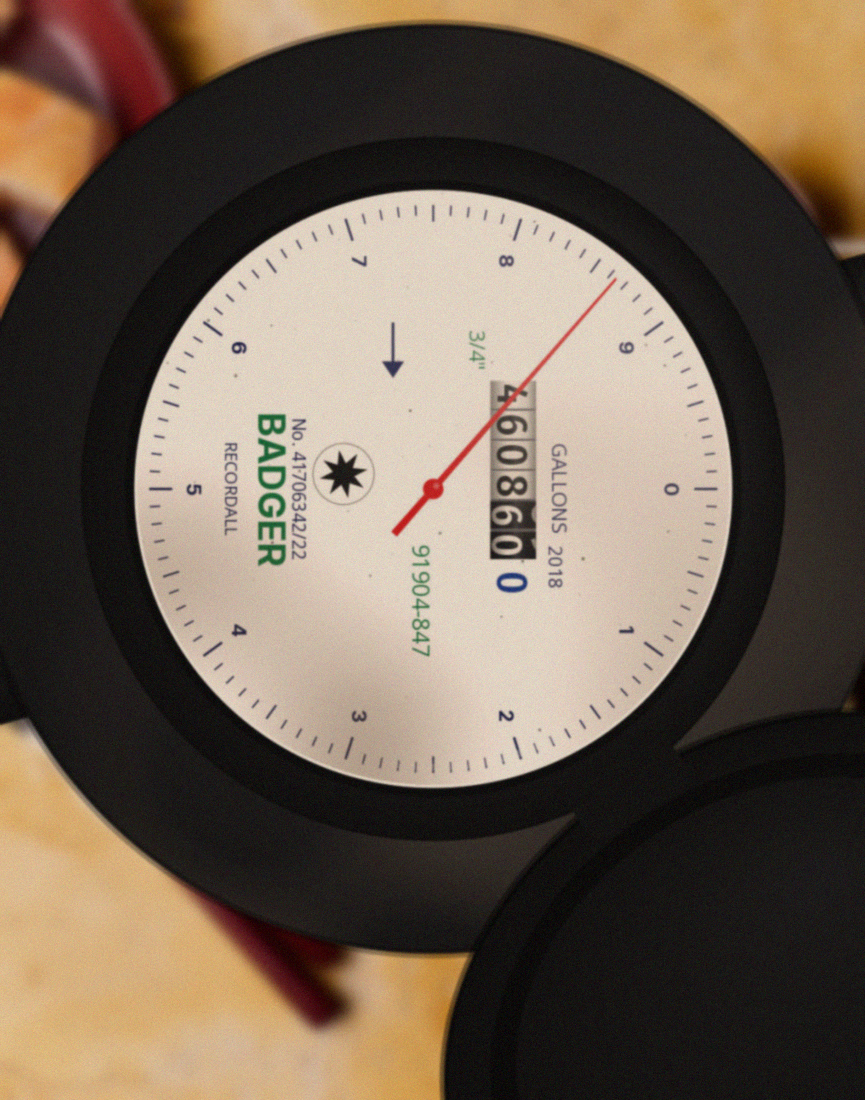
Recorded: 4608598.6 (gal)
